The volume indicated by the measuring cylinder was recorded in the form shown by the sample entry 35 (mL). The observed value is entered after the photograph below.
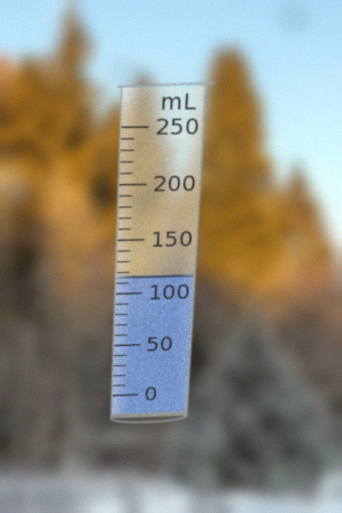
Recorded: 115 (mL)
